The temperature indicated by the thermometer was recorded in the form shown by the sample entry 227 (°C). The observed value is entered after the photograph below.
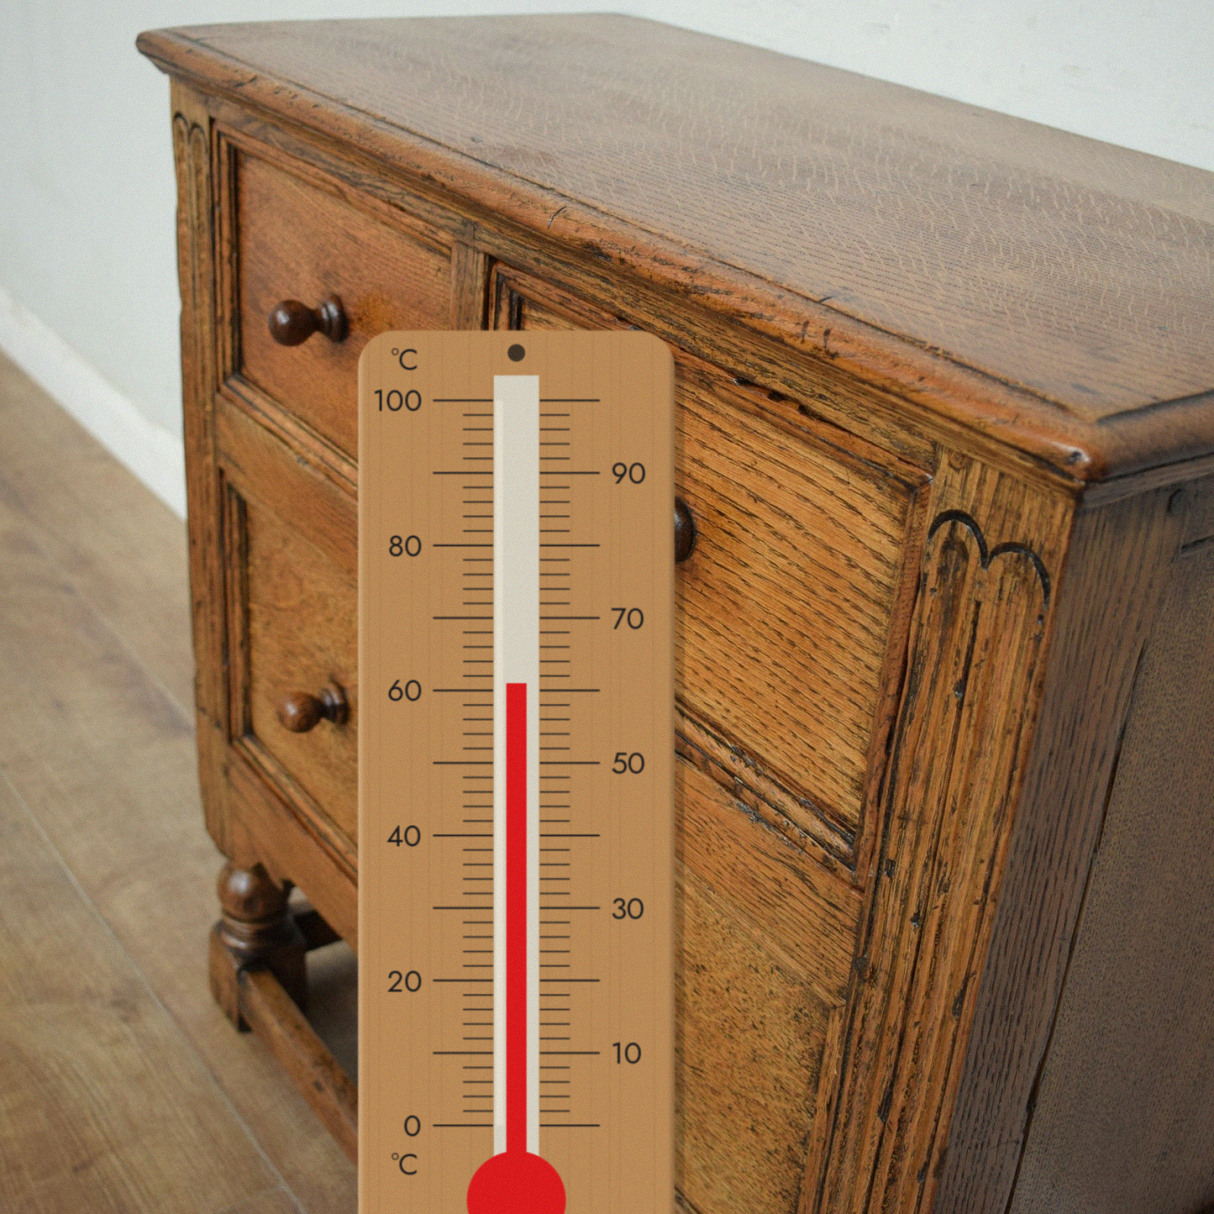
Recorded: 61 (°C)
